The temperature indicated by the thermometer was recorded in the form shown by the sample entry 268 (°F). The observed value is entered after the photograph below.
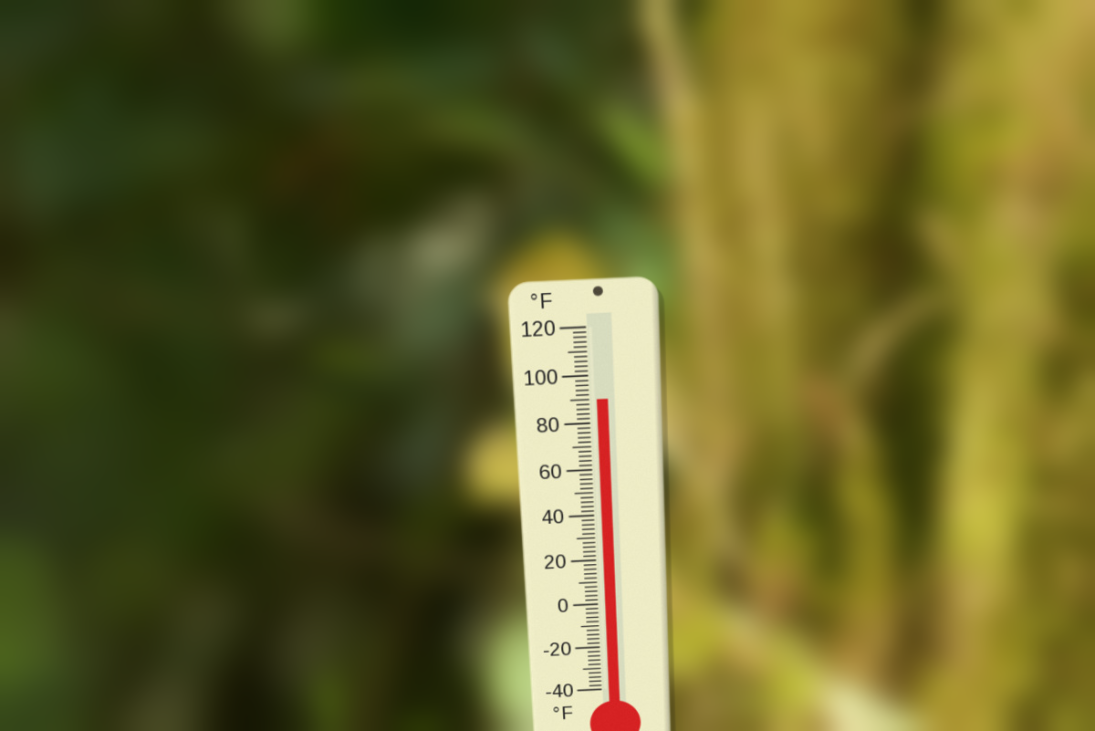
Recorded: 90 (°F)
